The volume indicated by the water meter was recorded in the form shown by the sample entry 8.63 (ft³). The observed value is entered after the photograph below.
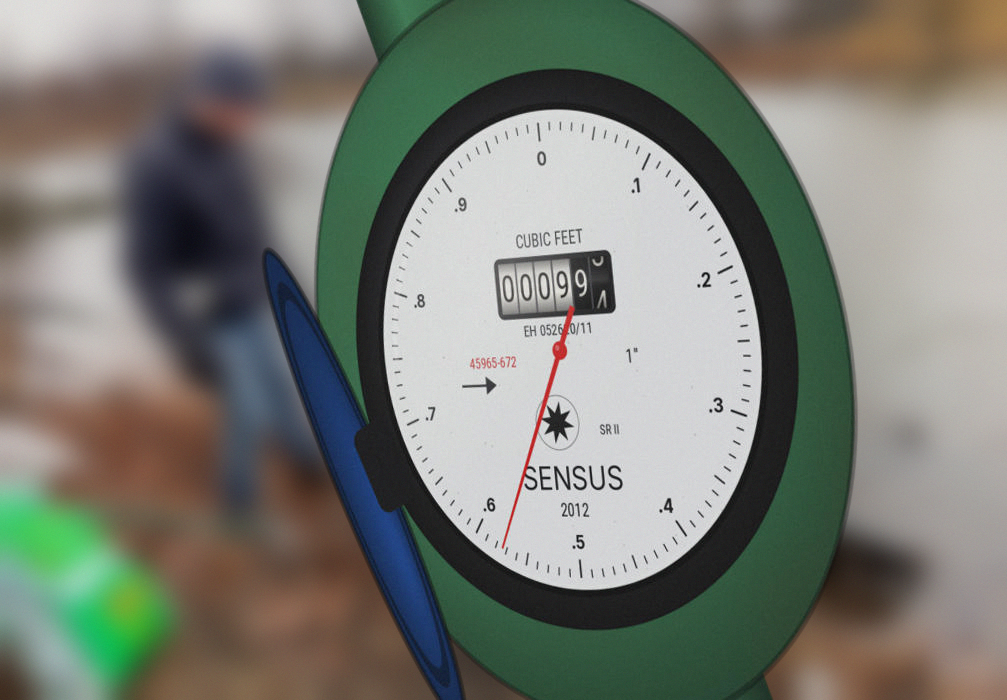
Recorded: 993.57 (ft³)
